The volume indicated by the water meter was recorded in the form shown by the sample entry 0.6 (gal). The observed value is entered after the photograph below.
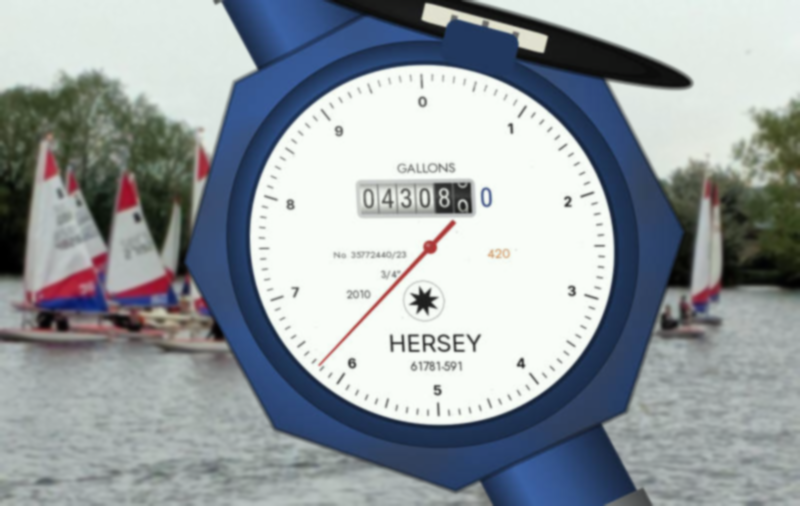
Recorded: 430886.2 (gal)
